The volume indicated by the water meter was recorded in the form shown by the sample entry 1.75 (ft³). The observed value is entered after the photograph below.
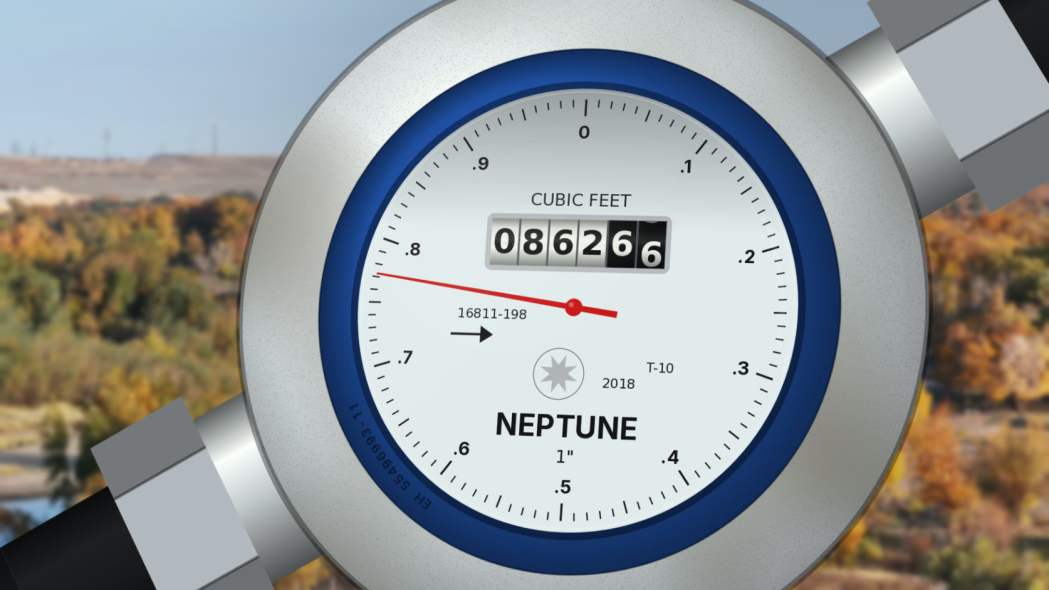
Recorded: 86265.77 (ft³)
